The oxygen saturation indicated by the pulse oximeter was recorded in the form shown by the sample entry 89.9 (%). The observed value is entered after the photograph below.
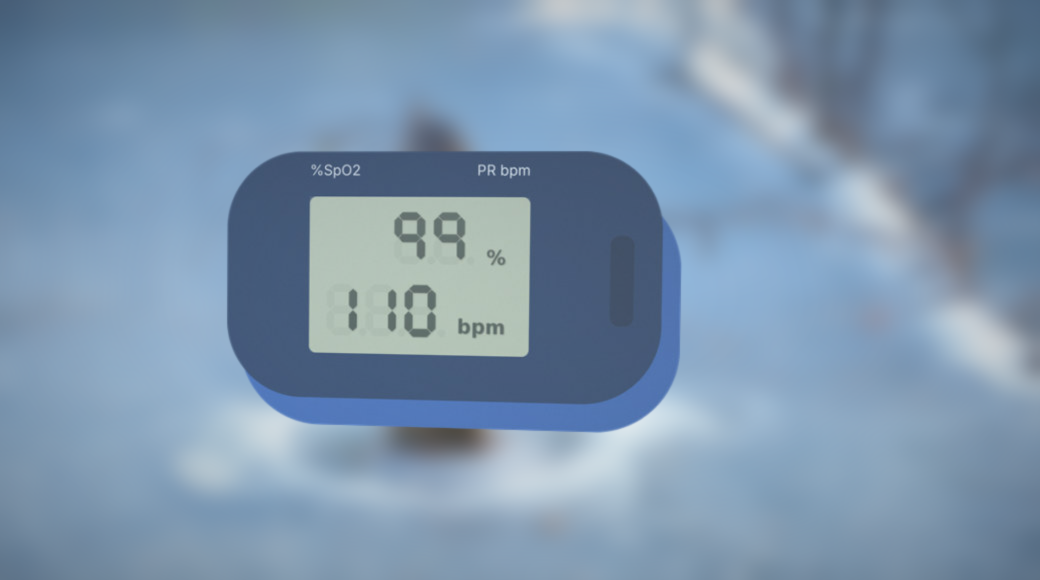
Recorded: 99 (%)
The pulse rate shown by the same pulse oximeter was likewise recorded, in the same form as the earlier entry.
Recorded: 110 (bpm)
